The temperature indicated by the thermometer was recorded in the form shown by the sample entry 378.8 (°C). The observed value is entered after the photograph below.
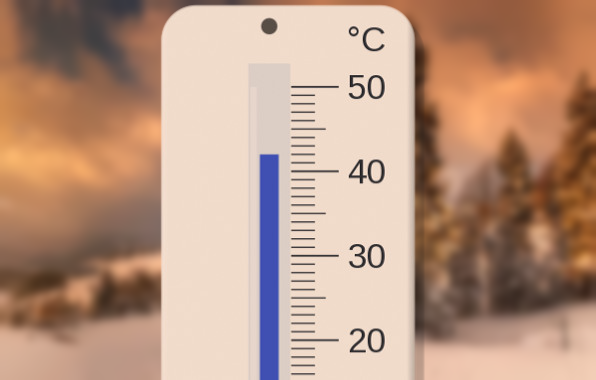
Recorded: 42 (°C)
